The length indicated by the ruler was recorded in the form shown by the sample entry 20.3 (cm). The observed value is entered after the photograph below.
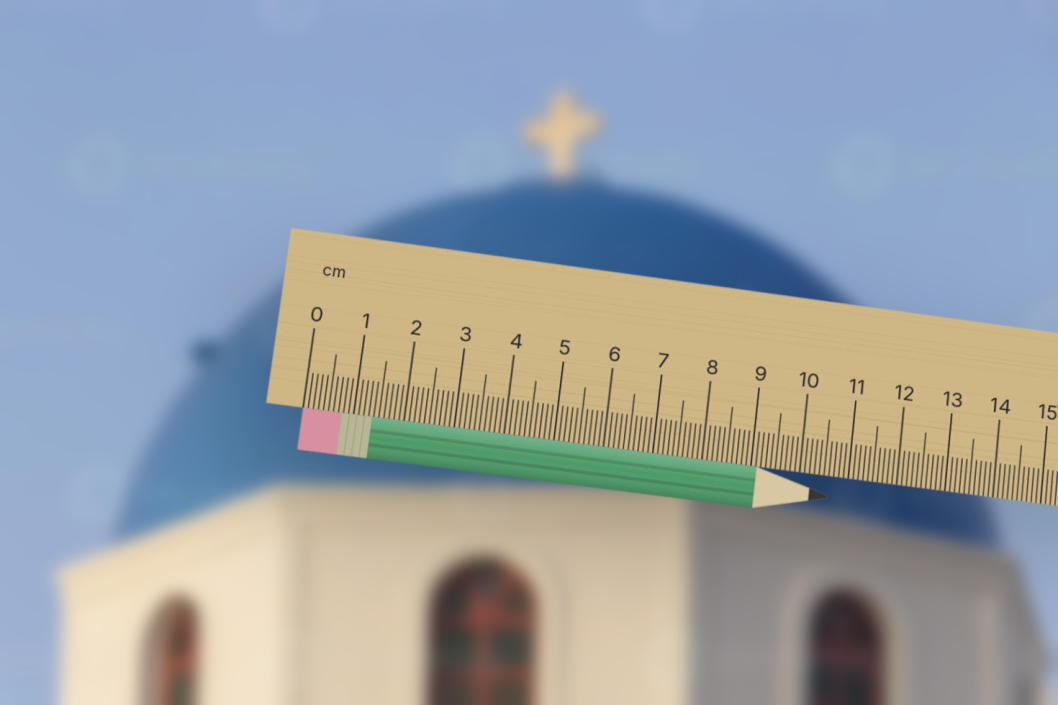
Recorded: 10.6 (cm)
